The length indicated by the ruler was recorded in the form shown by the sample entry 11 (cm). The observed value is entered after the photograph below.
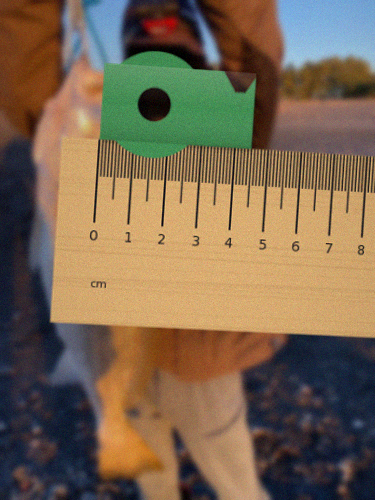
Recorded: 4.5 (cm)
